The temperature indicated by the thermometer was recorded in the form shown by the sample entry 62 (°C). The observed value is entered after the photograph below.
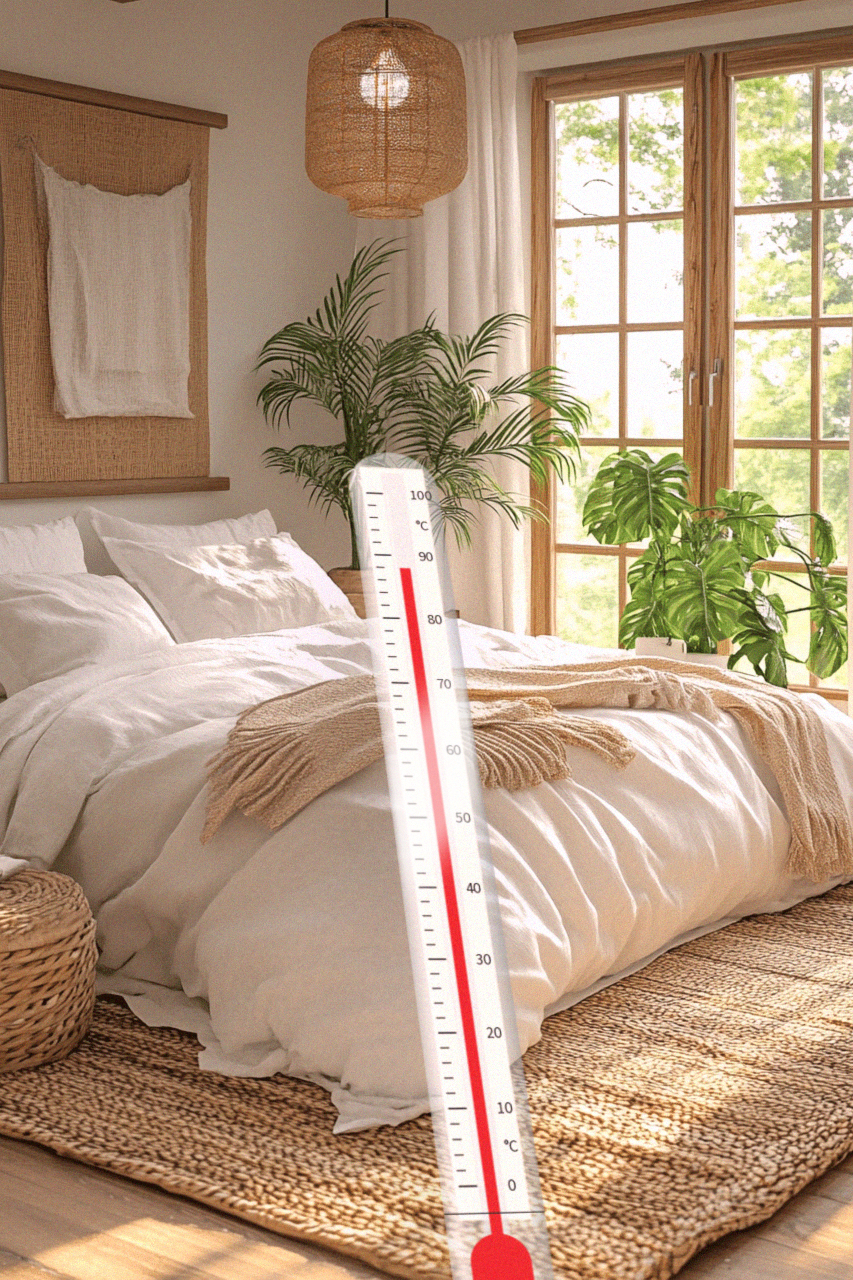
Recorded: 88 (°C)
